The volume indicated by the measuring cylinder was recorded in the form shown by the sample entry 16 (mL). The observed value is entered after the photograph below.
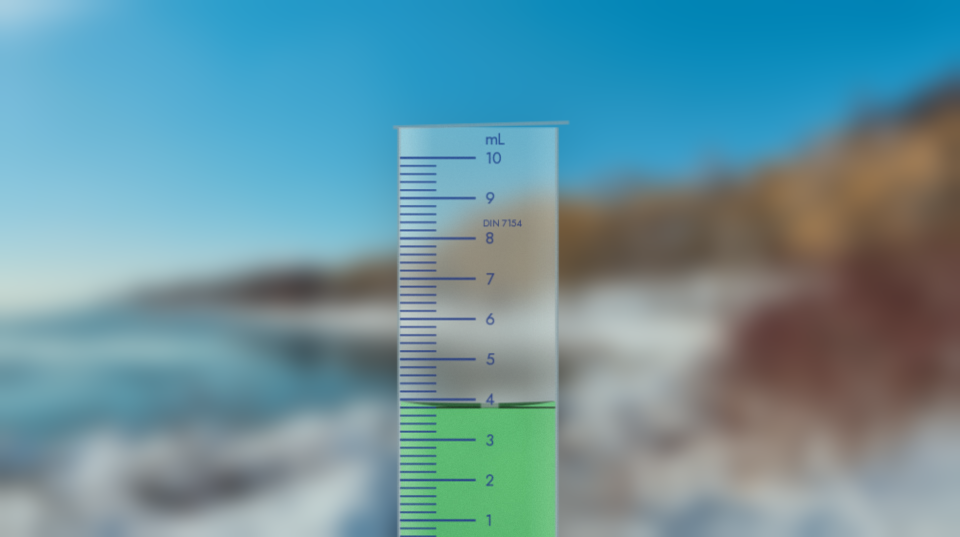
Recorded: 3.8 (mL)
